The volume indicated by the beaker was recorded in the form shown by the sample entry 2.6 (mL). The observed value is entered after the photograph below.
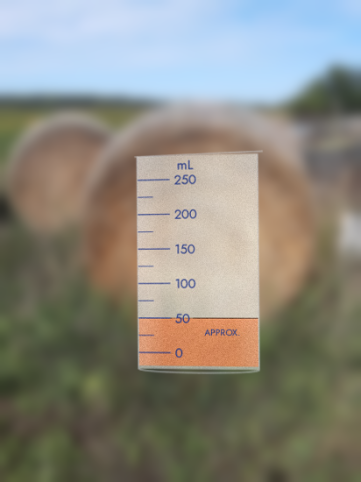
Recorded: 50 (mL)
